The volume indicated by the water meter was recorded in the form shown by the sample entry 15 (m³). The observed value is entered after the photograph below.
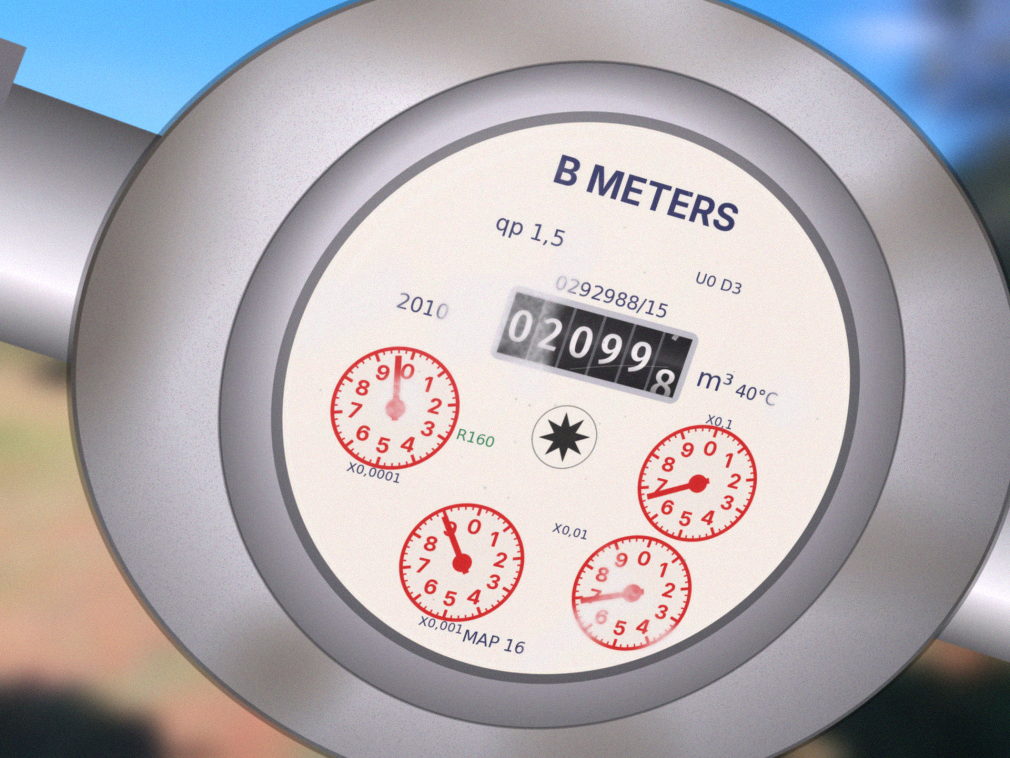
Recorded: 20997.6689 (m³)
